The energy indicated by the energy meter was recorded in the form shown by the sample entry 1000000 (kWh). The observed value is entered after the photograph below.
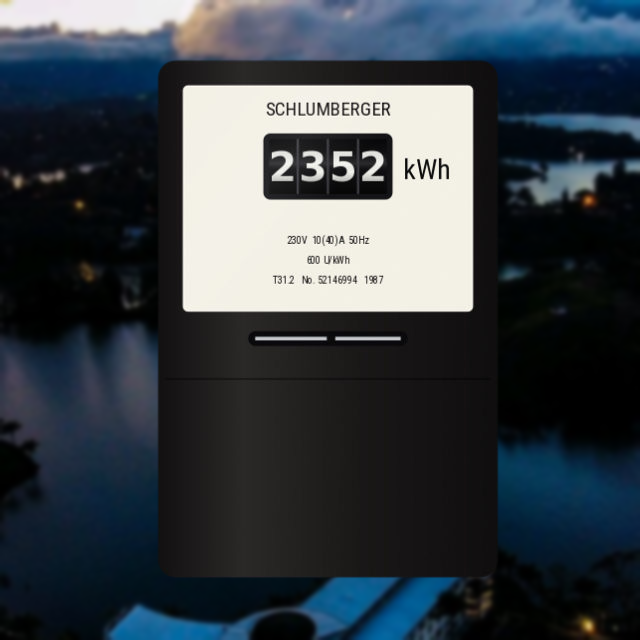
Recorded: 2352 (kWh)
